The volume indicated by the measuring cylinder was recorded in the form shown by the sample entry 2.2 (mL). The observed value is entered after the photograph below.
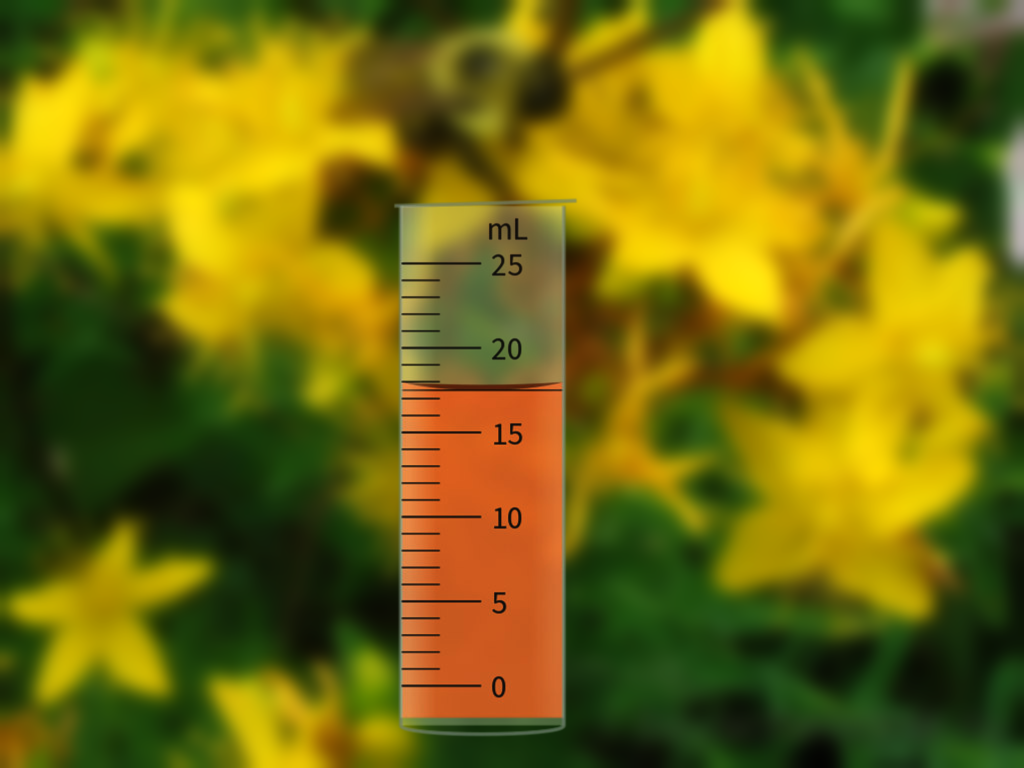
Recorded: 17.5 (mL)
